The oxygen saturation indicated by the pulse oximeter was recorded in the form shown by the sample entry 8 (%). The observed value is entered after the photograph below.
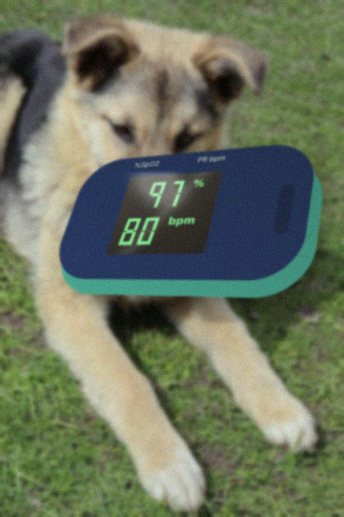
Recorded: 97 (%)
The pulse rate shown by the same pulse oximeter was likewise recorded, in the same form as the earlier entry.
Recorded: 80 (bpm)
